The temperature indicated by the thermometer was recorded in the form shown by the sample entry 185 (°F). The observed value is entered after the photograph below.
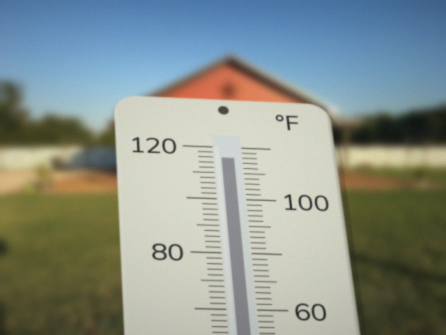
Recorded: 116 (°F)
